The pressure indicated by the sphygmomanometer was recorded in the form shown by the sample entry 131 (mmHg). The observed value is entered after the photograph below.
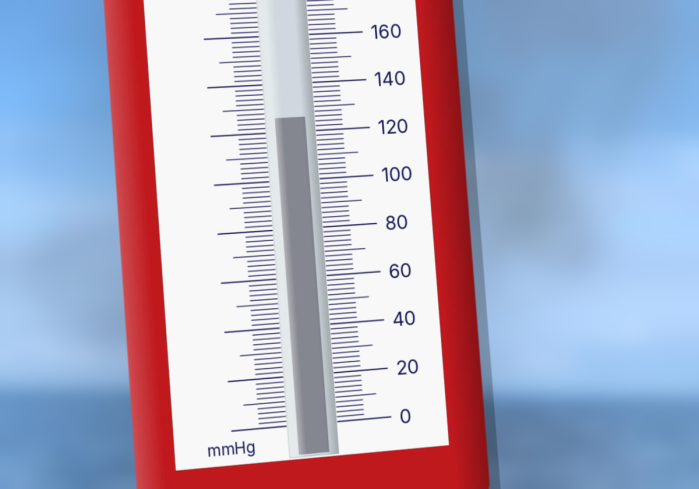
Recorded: 126 (mmHg)
